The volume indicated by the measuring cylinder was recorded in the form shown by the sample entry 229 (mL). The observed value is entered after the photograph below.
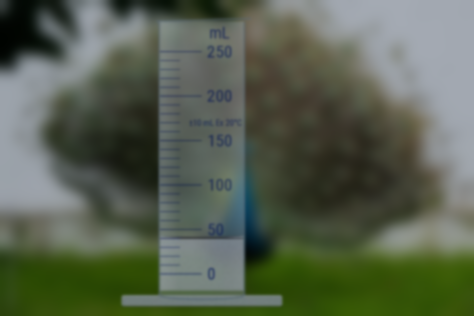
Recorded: 40 (mL)
